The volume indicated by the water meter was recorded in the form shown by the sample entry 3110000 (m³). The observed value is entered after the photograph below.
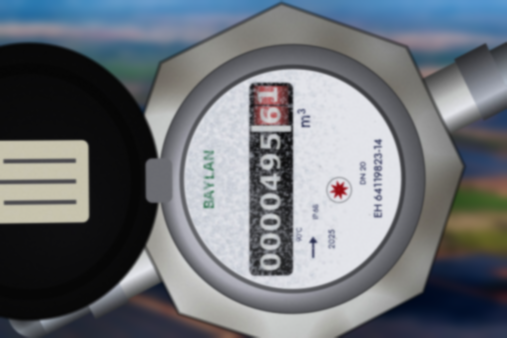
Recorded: 495.61 (m³)
